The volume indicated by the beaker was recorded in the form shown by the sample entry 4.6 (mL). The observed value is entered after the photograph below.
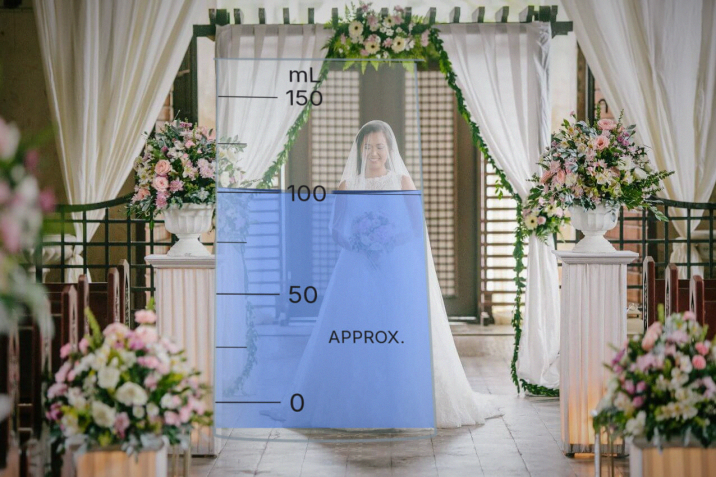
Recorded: 100 (mL)
